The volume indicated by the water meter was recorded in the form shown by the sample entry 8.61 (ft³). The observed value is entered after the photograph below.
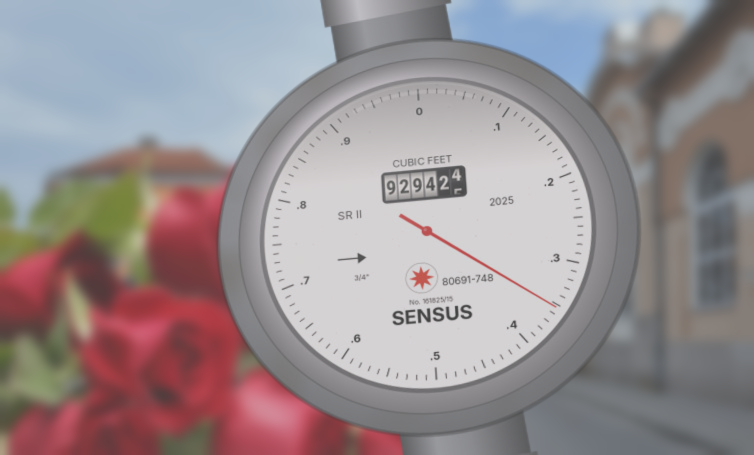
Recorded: 929424.35 (ft³)
